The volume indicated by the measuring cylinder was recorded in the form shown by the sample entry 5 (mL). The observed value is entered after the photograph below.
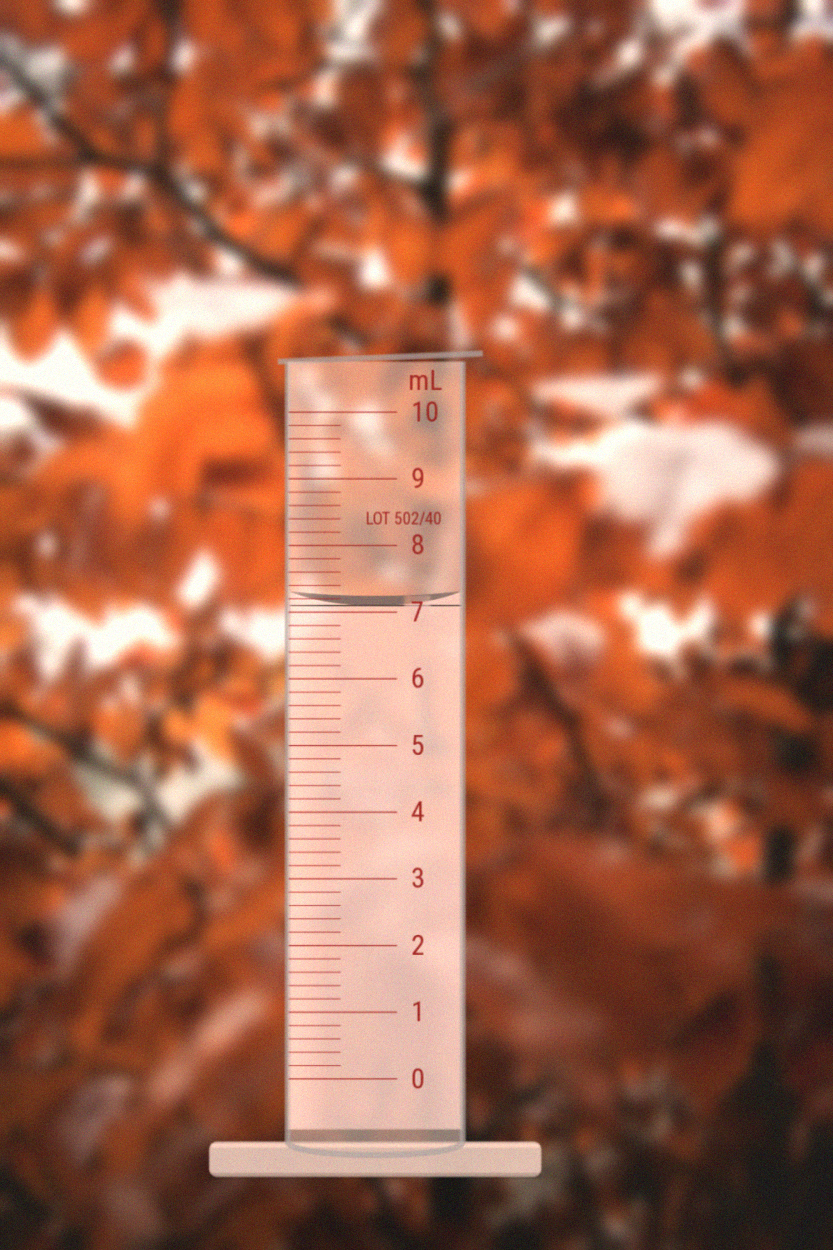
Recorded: 7.1 (mL)
